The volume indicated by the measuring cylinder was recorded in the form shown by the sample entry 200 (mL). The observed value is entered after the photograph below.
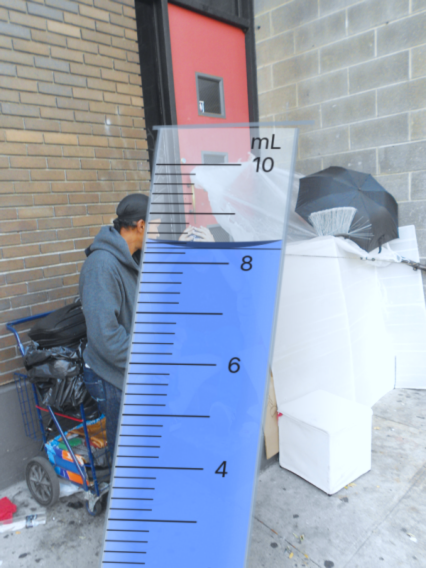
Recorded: 8.3 (mL)
